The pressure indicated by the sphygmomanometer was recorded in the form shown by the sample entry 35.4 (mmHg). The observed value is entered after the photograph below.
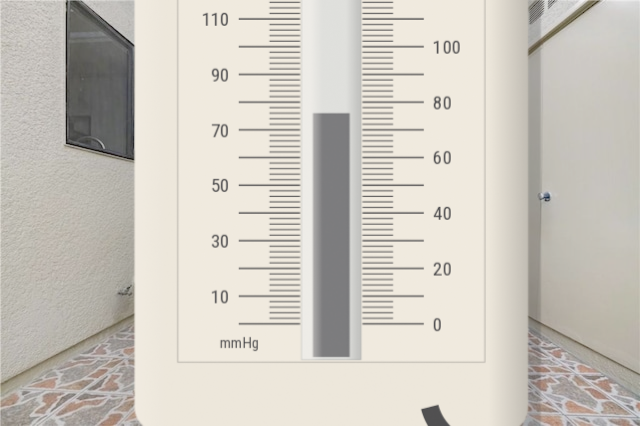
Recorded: 76 (mmHg)
